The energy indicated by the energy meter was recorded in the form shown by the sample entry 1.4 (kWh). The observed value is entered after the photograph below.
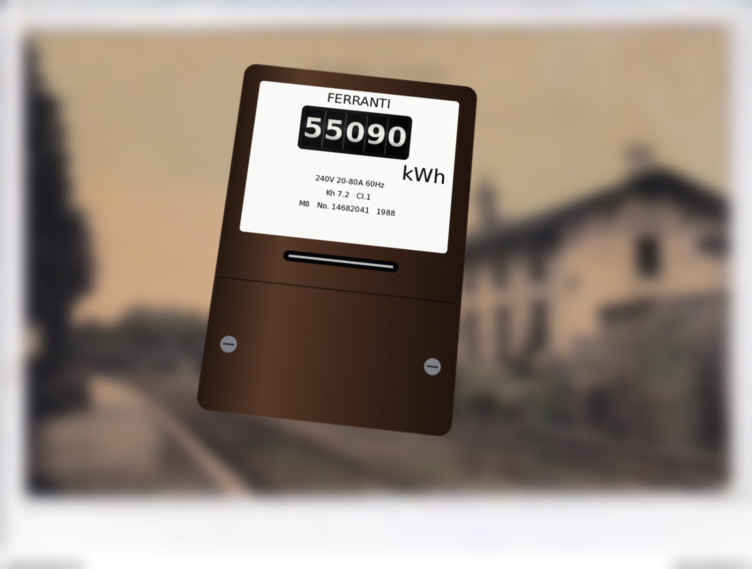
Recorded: 55090 (kWh)
